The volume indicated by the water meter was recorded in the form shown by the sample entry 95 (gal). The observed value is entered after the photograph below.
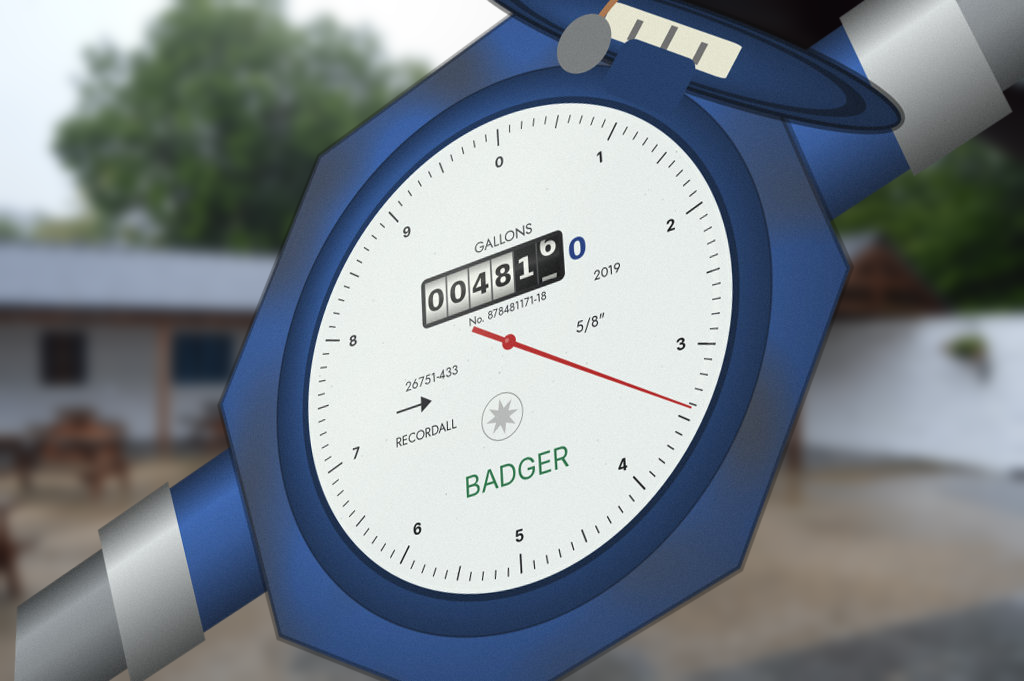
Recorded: 48163.4 (gal)
